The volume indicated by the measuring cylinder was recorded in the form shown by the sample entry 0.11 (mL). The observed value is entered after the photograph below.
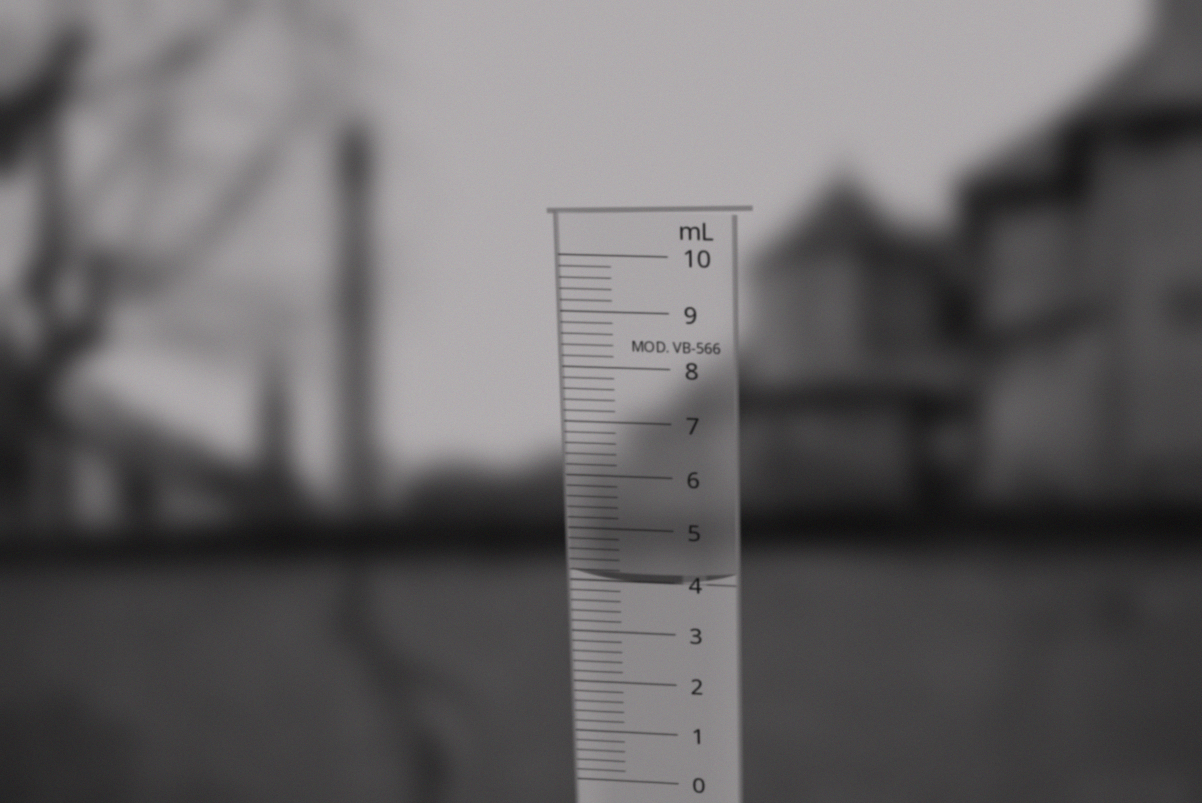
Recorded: 4 (mL)
